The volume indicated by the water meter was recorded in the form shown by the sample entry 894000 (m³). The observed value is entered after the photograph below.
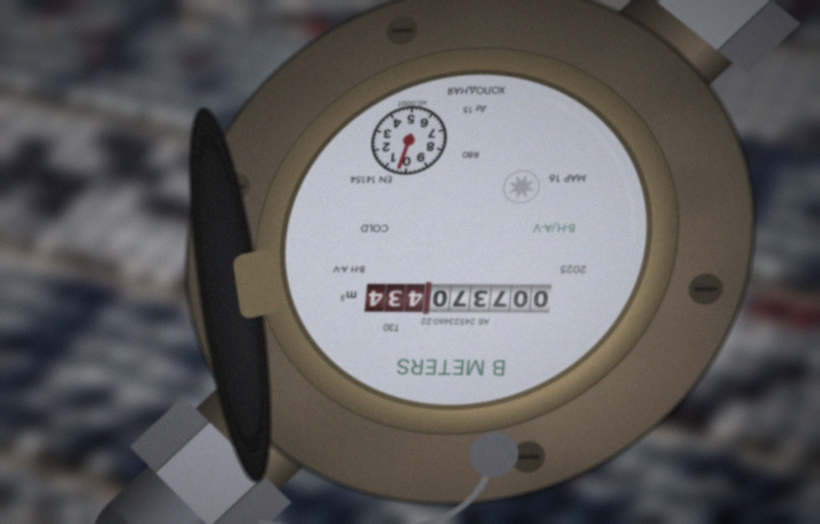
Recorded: 7370.4340 (m³)
